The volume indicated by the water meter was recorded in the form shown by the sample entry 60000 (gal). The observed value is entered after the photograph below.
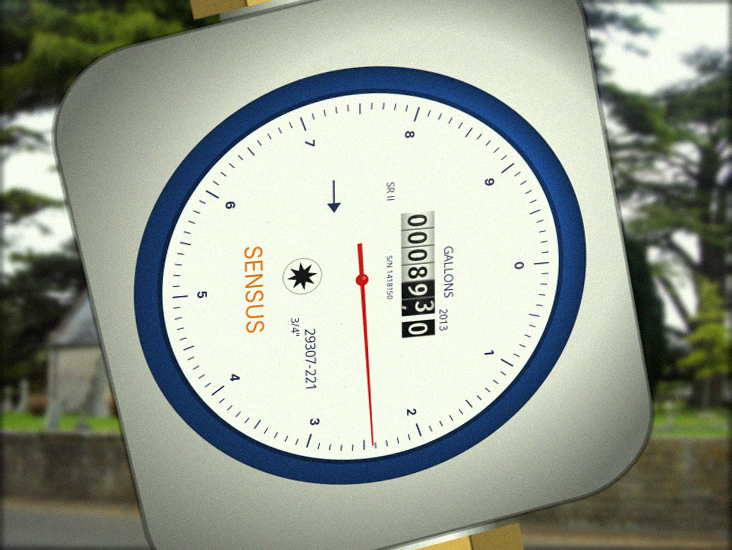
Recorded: 8932.4 (gal)
